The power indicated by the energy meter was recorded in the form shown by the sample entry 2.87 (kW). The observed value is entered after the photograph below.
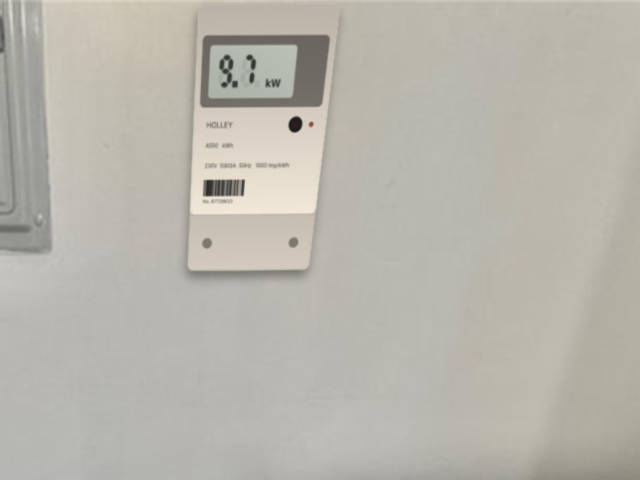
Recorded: 9.7 (kW)
